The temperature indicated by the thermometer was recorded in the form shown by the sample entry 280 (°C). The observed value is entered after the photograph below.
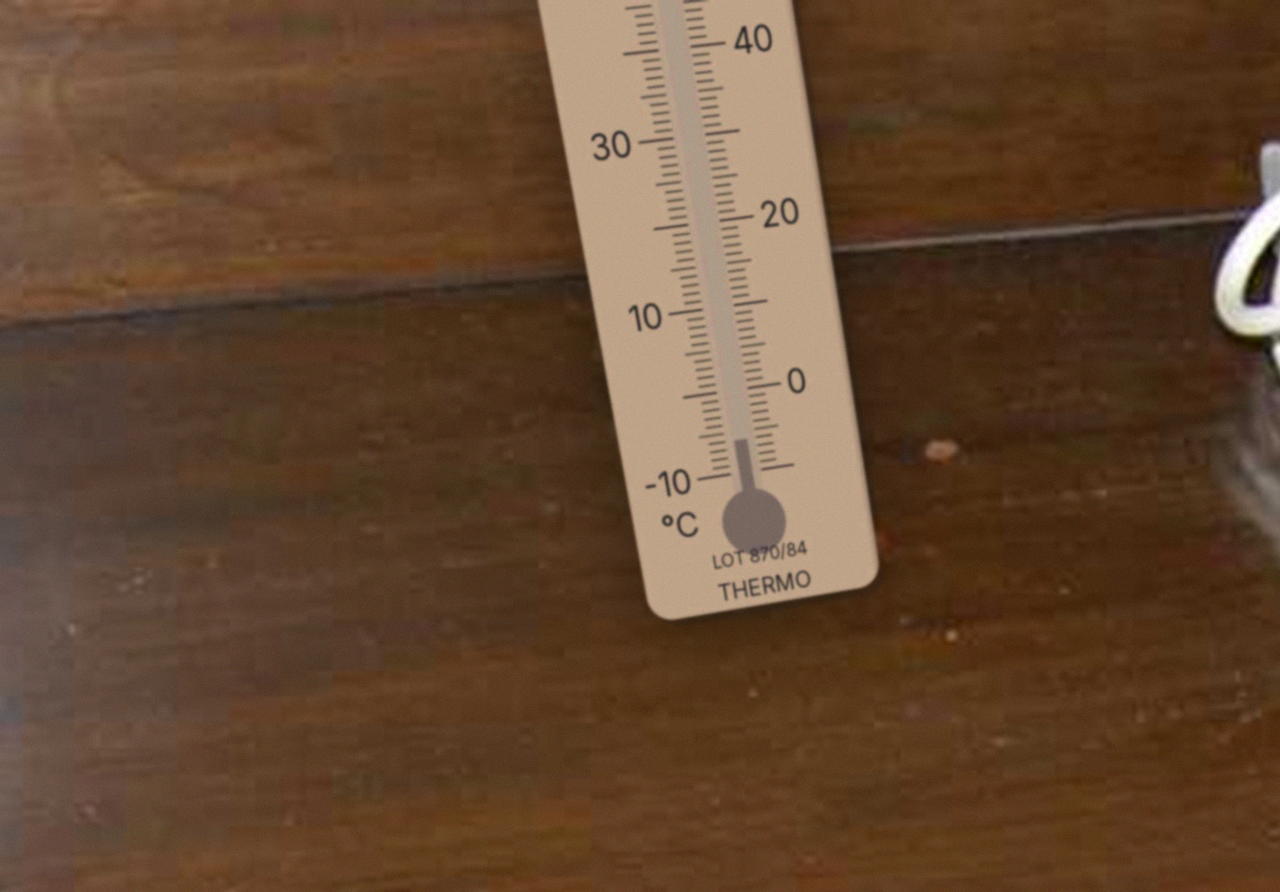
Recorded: -6 (°C)
